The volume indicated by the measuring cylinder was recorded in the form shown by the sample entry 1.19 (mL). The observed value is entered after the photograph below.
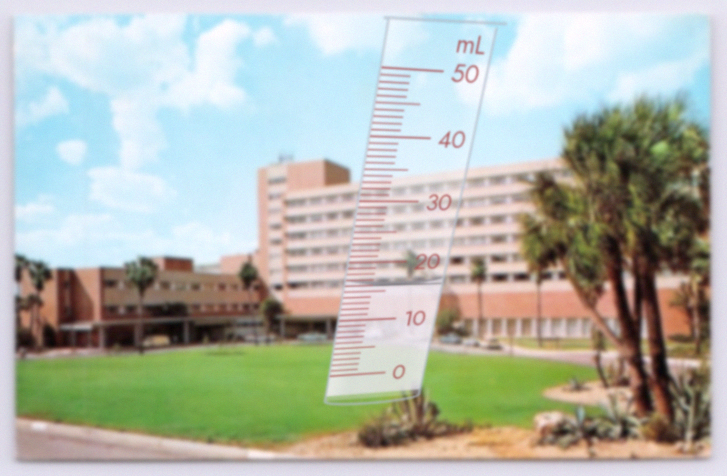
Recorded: 16 (mL)
